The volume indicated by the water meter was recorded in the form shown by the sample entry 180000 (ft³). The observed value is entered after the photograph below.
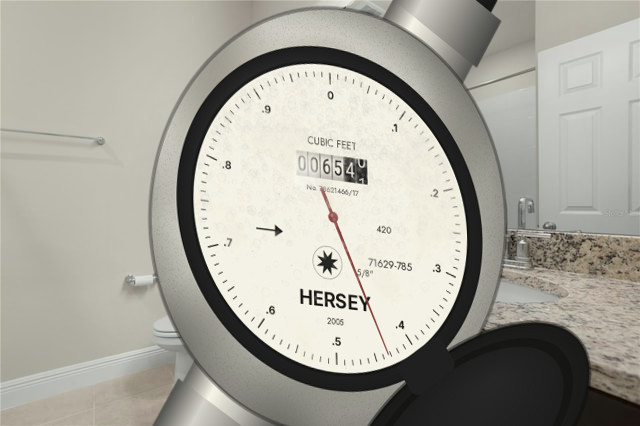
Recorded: 6540.43 (ft³)
